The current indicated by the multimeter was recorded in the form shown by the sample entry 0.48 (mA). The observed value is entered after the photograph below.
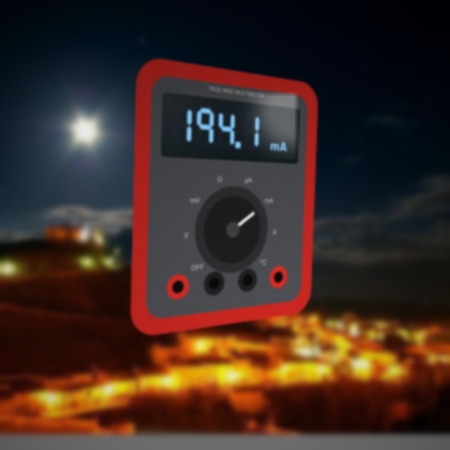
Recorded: 194.1 (mA)
